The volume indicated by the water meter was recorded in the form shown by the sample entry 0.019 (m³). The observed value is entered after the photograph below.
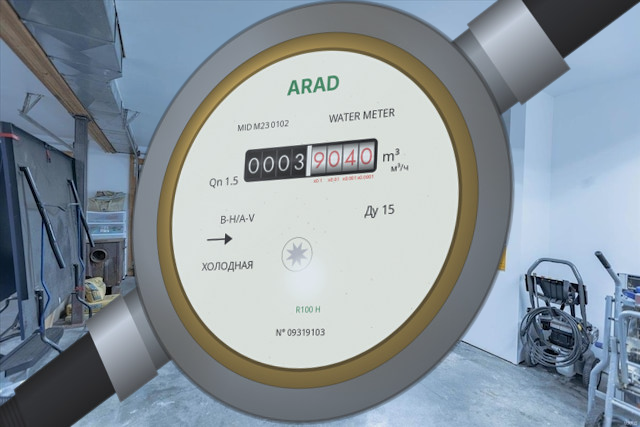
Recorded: 3.9040 (m³)
